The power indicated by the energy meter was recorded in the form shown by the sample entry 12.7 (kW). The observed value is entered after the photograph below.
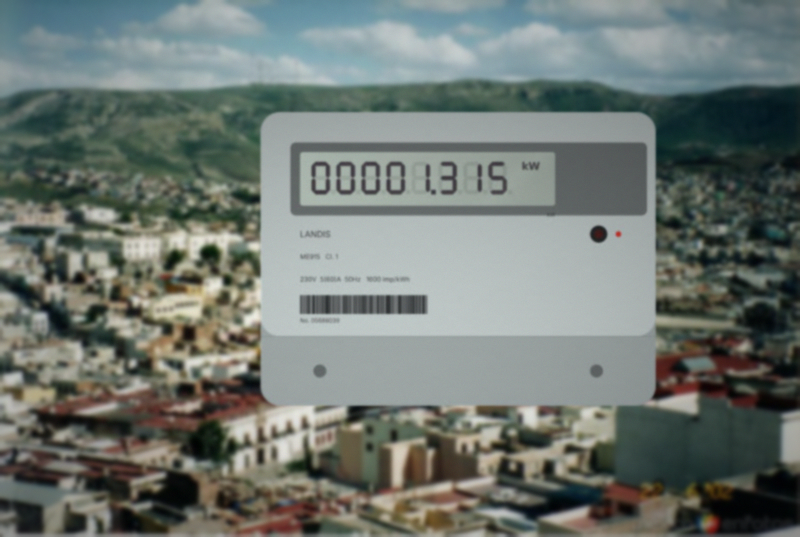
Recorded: 1.315 (kW)
